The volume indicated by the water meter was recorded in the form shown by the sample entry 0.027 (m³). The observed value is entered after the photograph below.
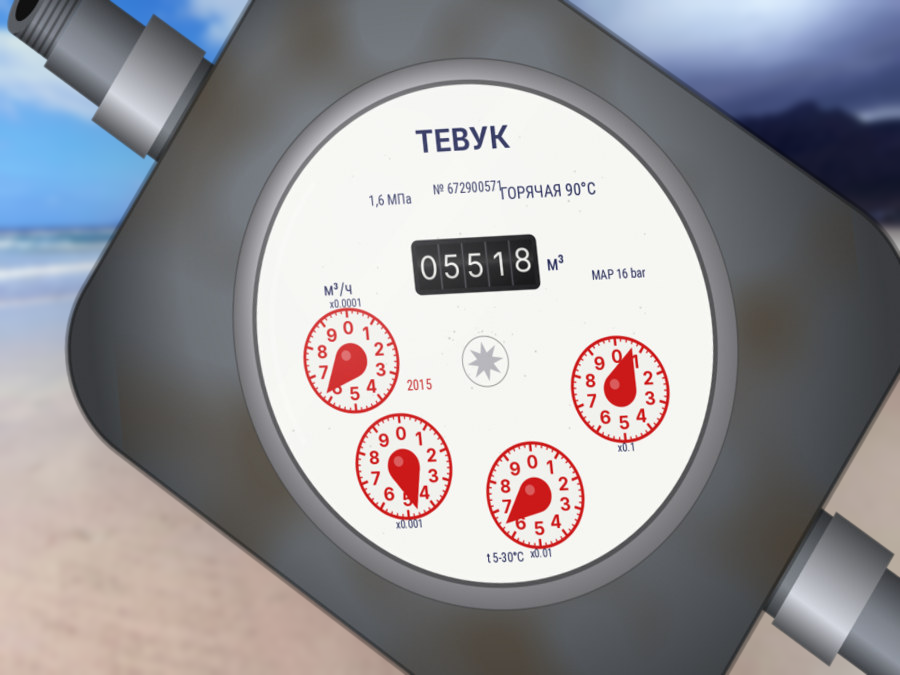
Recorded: 5518.0646 (m³)
